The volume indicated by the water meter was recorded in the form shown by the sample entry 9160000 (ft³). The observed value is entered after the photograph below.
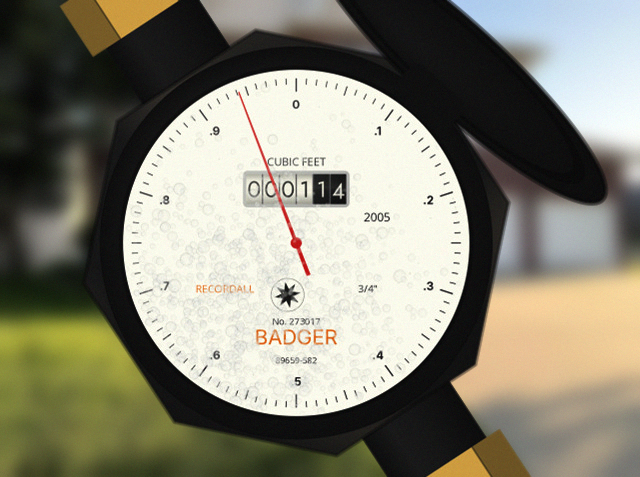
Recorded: 113.94 (ft³)
